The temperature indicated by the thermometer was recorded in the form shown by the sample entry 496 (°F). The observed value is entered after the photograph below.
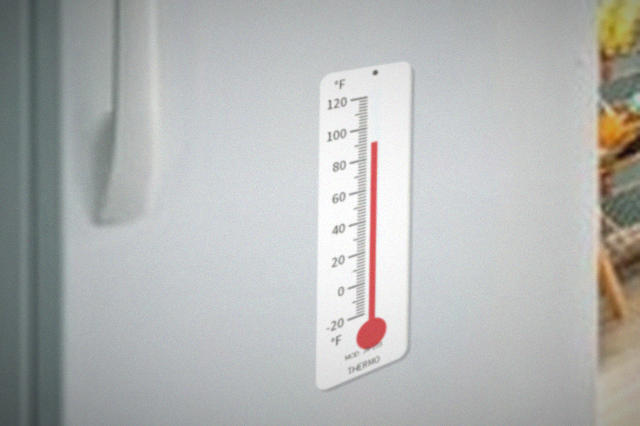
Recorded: 90 (°F)
